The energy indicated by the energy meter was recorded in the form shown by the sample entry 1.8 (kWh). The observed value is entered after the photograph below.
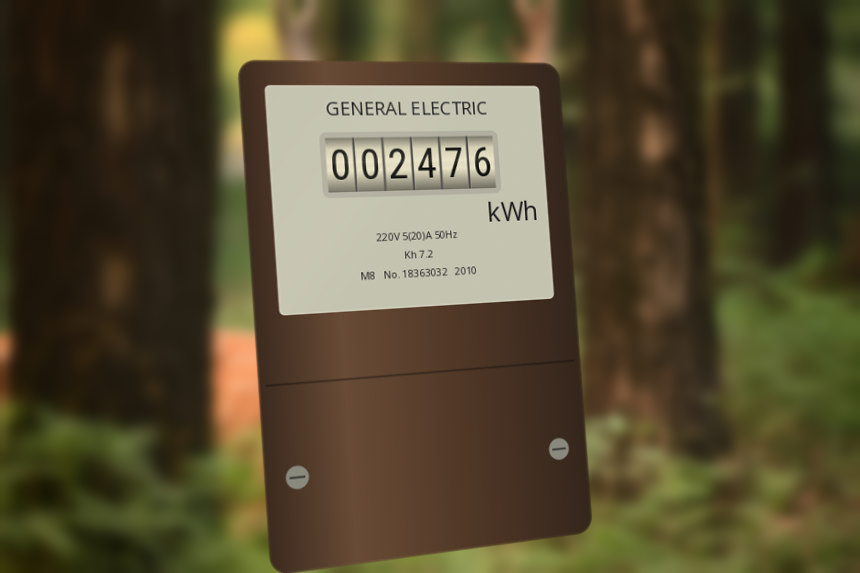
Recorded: 2476 (kWh)
